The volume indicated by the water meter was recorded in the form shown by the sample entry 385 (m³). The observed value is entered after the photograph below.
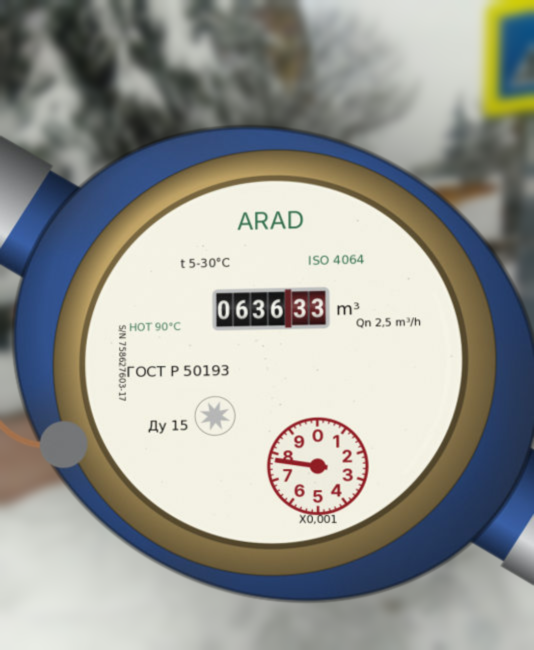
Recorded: 636.337 (m³)
